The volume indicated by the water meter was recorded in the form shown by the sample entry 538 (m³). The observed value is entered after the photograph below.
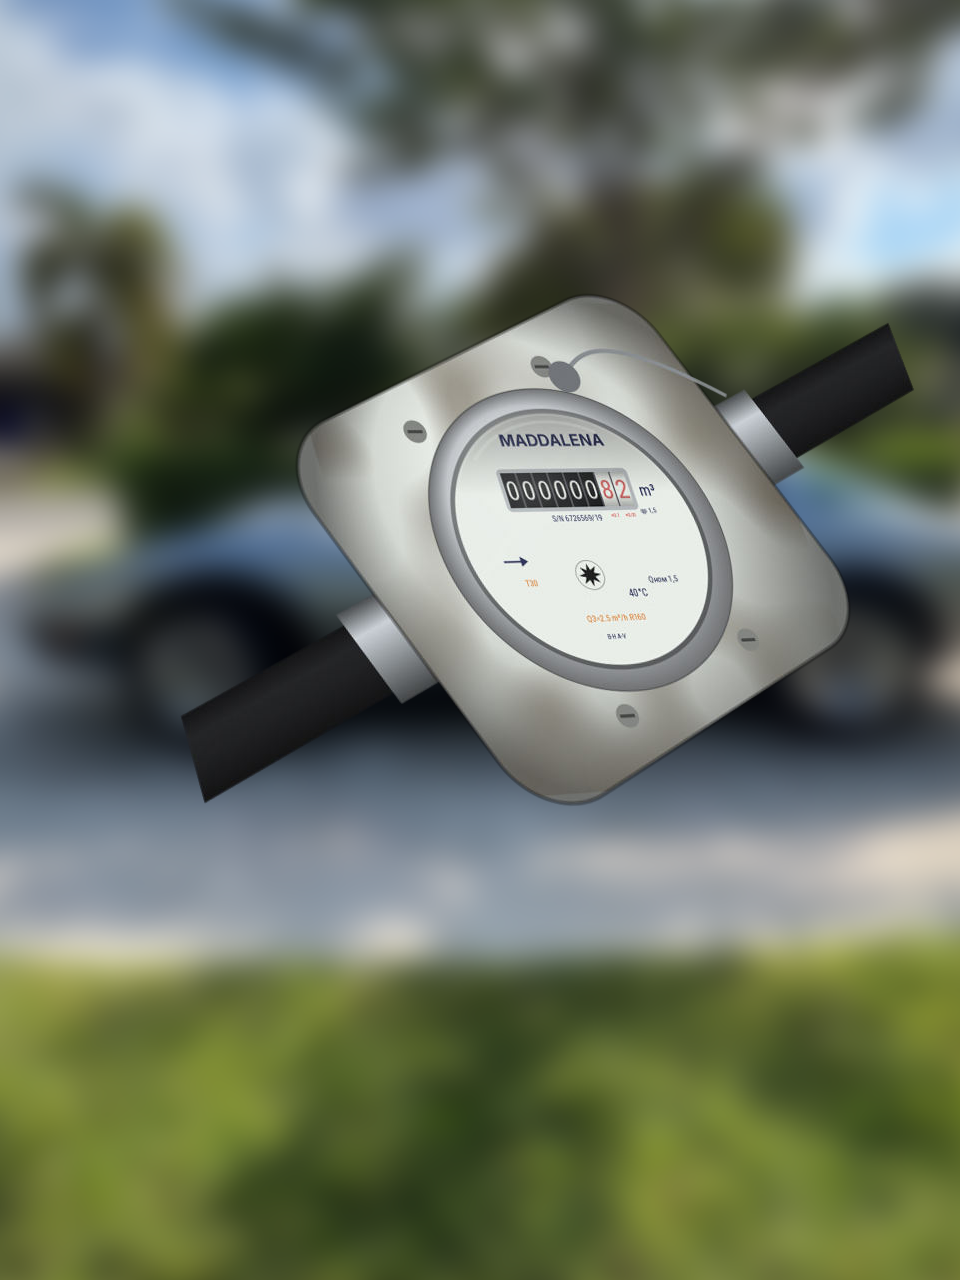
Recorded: 0.82 (m³)
